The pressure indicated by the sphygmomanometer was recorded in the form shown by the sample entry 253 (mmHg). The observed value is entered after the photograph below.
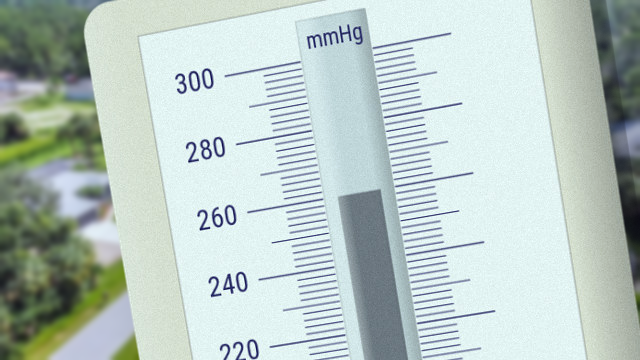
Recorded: 260 (mmHg)
